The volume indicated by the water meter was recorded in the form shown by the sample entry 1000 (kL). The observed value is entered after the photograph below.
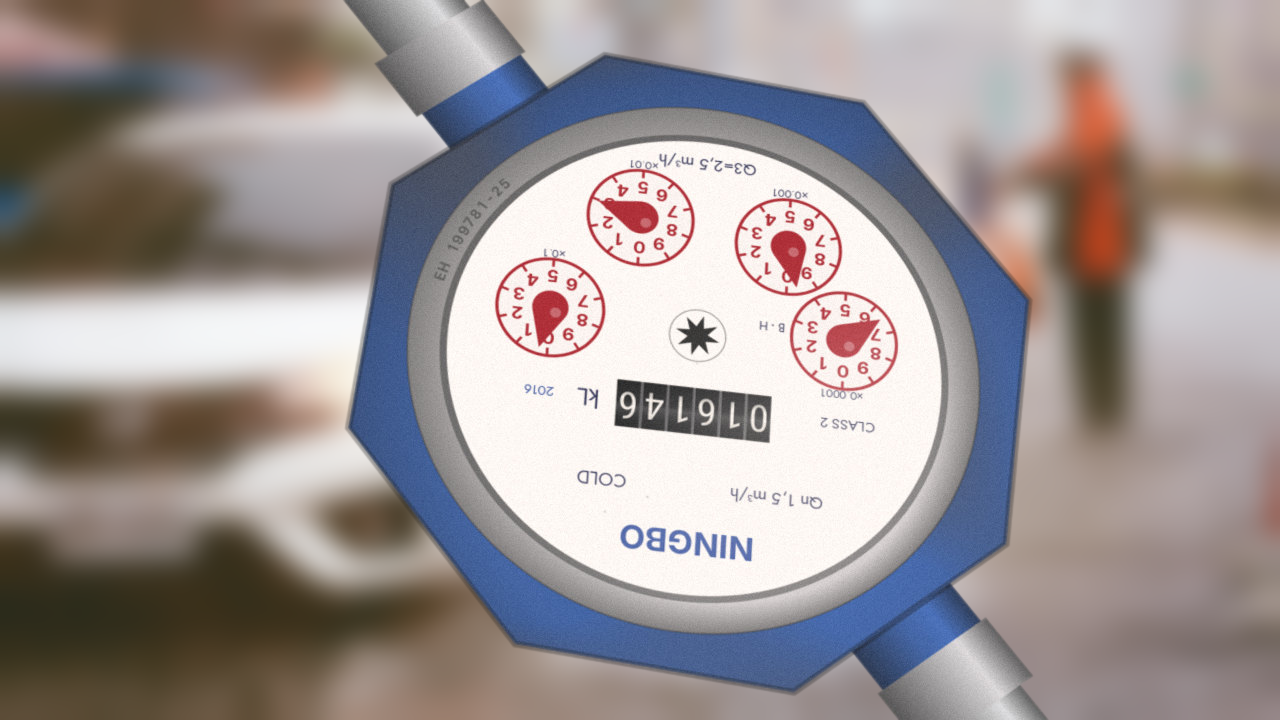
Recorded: 16146.0296 (kL)
